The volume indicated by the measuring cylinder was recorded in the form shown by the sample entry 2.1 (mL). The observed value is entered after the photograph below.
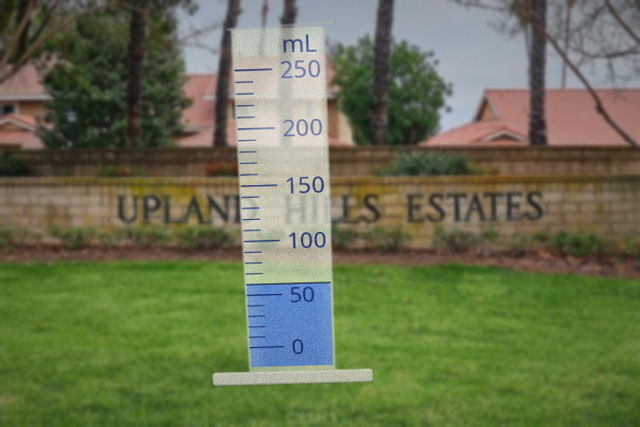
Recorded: 60 (mL)
